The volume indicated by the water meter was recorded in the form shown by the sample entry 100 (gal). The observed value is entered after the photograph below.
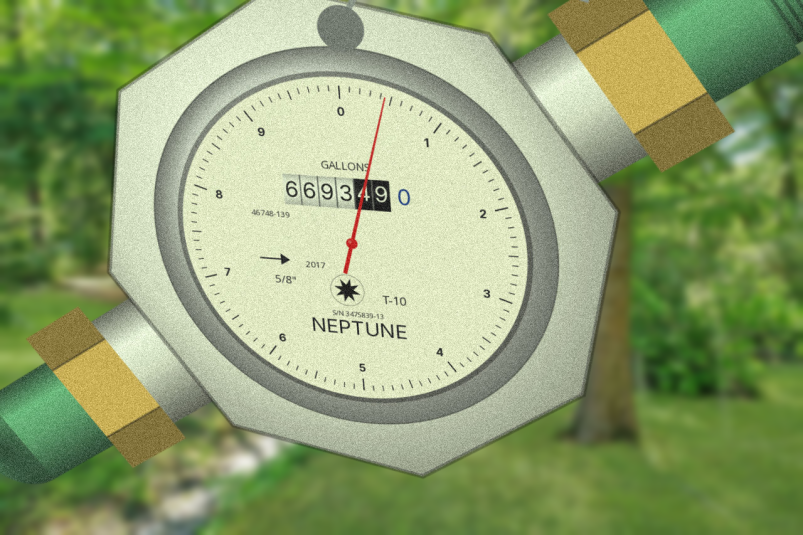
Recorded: 6693490.4 (gal)
